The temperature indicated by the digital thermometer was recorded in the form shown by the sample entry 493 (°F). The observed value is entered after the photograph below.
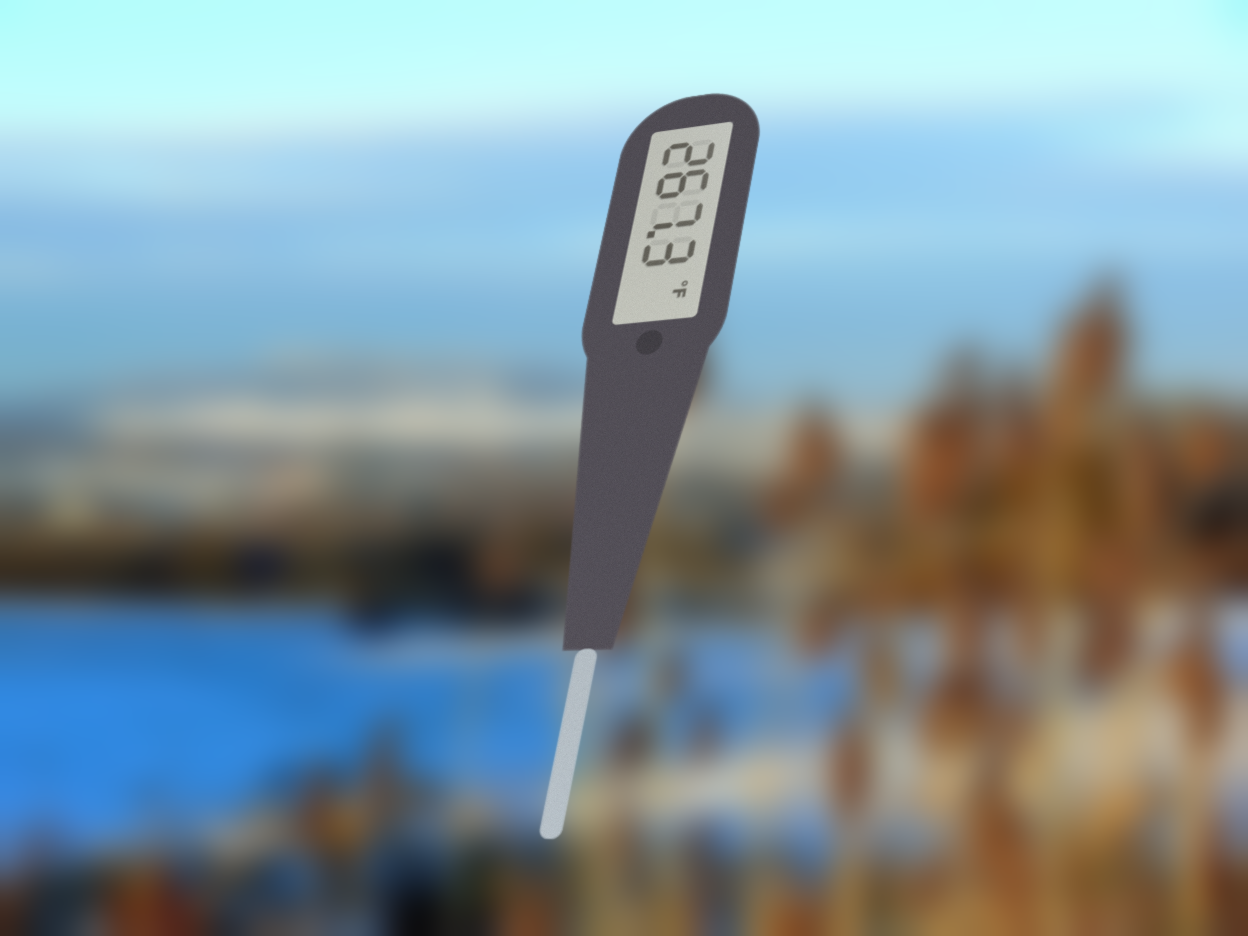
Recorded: 267.3 (°F)
